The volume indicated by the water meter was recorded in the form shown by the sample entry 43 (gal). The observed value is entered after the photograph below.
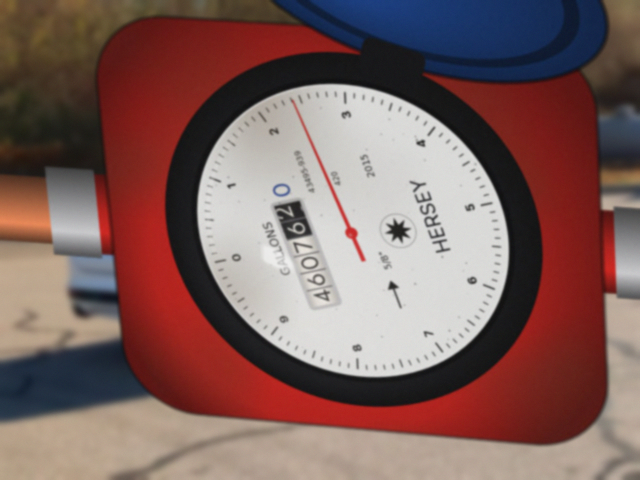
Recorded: 4607622.4 (gal)
